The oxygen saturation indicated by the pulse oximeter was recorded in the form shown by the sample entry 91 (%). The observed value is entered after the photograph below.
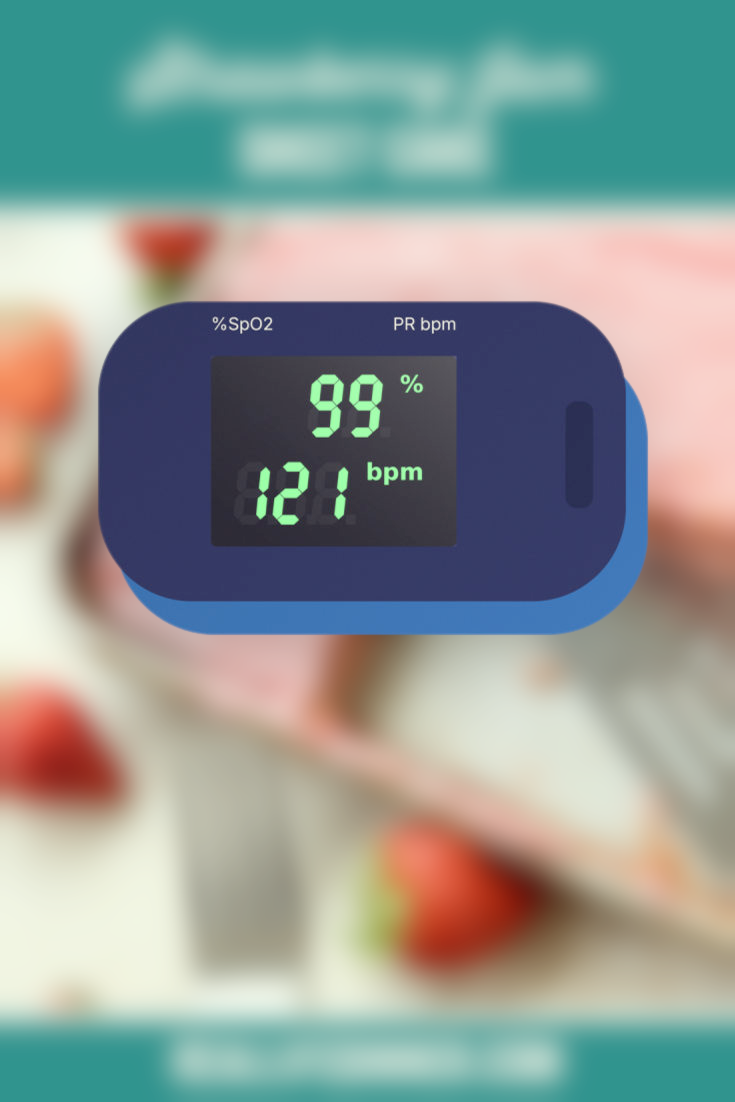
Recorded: 99 (%)
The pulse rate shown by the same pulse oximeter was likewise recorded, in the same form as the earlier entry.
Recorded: 121 (bpm)
